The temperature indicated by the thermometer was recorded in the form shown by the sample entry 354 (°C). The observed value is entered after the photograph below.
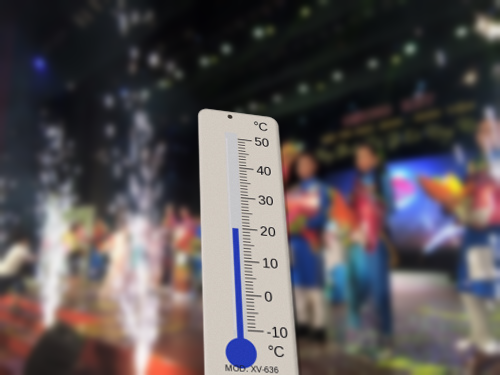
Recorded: 20 (°C)
